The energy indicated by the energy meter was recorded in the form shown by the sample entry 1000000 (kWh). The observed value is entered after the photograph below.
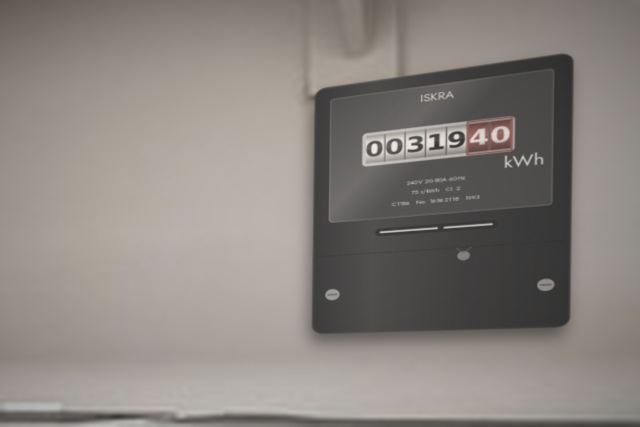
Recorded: 319.40 (kWh)
